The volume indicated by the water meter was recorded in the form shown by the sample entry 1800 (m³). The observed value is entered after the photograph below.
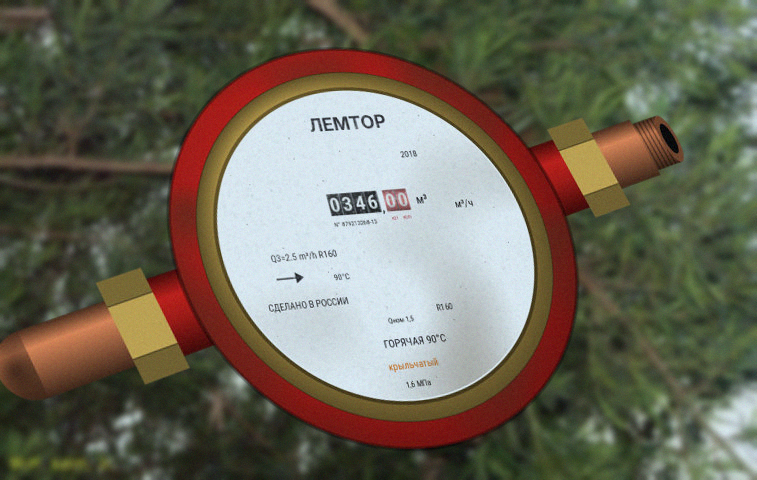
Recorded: 346.00 (m³)
